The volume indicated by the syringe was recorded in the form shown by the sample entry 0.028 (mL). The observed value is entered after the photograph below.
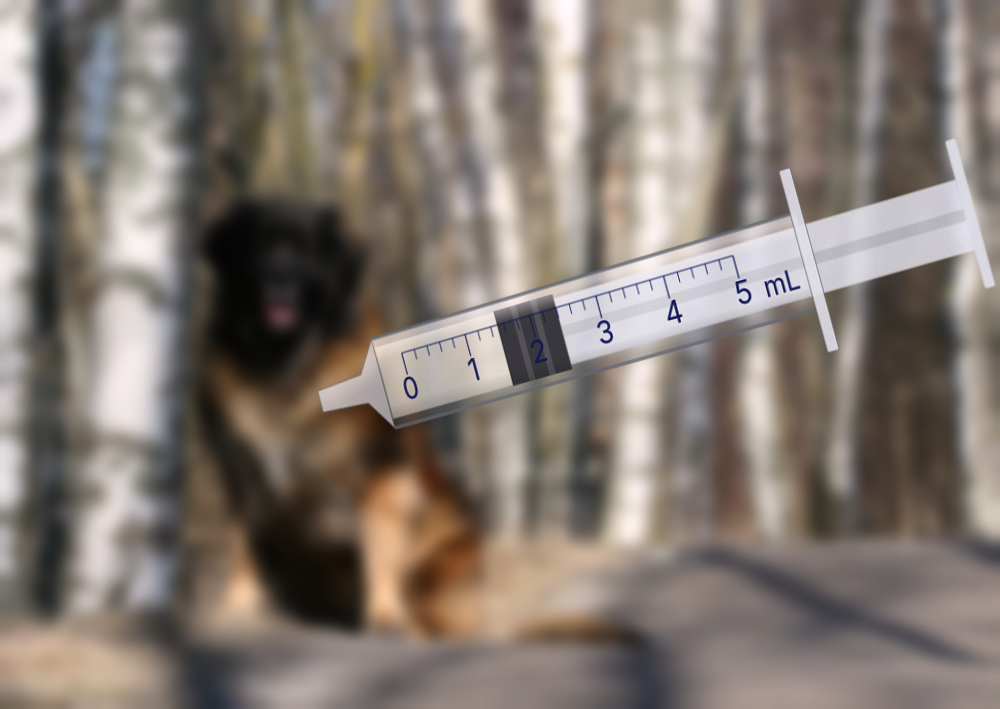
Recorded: 1.5 (mL)
